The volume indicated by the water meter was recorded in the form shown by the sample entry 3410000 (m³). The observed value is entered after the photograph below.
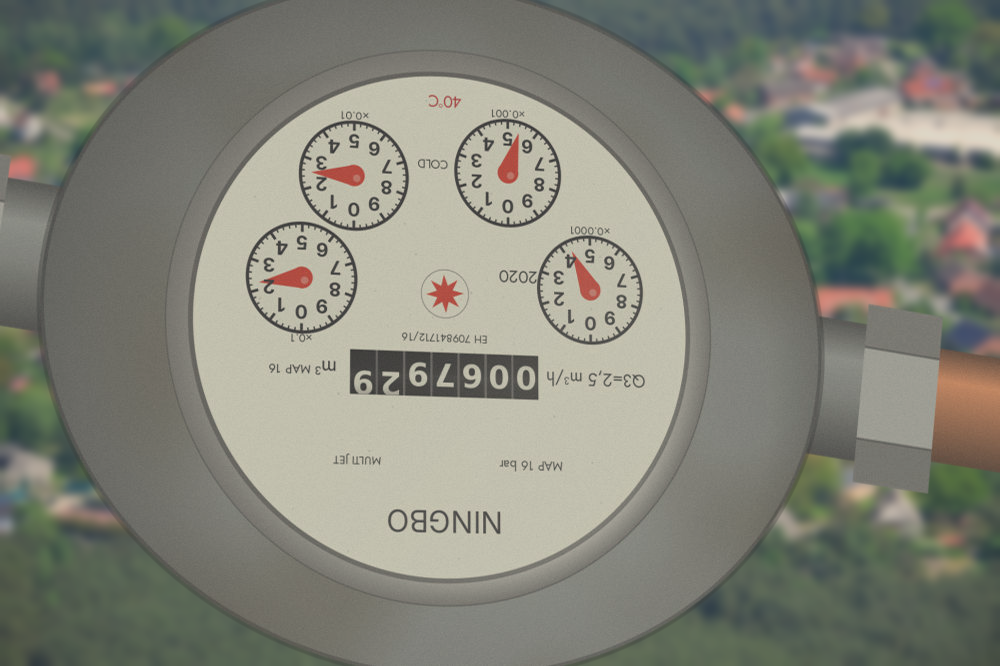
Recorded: 67929.2254 (m³)
